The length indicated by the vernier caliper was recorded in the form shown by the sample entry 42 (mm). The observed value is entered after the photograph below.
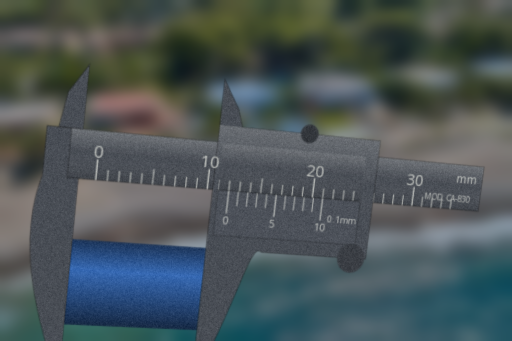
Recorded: 12.0 (mm)
